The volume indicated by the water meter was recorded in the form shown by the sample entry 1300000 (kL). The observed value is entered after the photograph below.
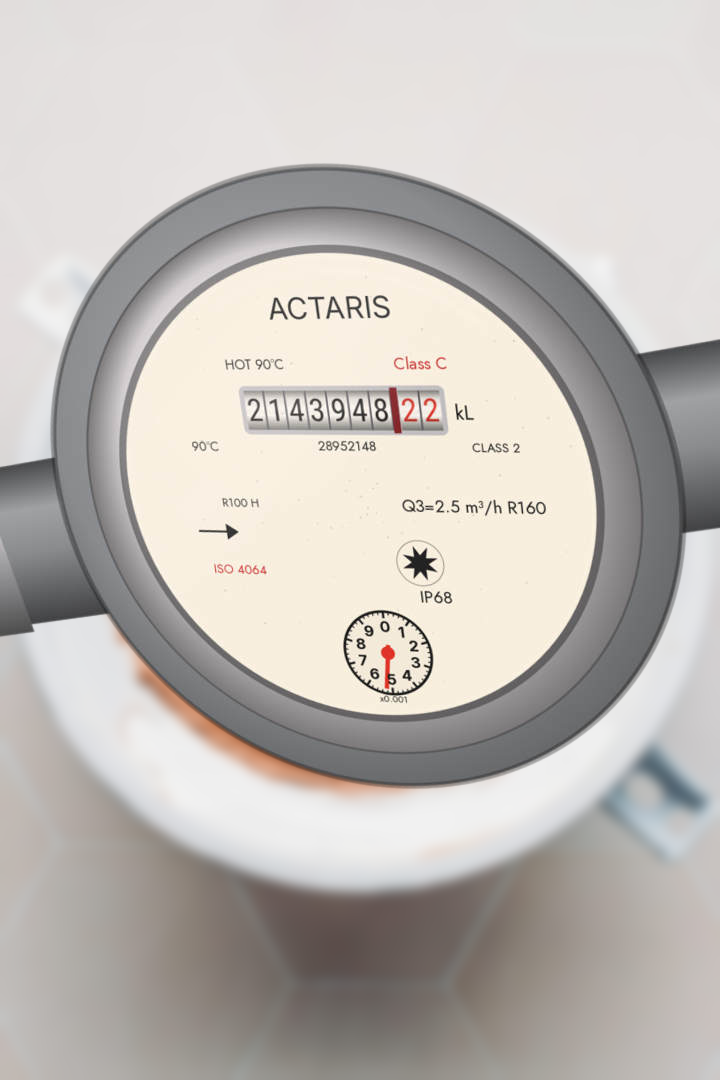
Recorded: 2143948.225 (kL)
